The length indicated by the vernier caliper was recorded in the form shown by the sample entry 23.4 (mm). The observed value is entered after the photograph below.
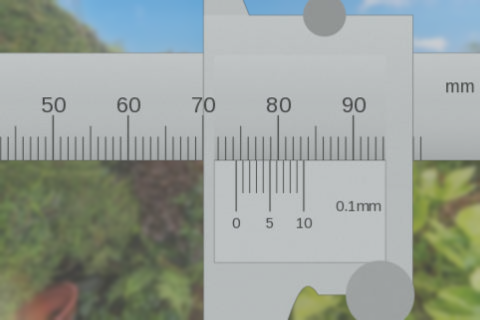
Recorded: 74.4 (mm)
